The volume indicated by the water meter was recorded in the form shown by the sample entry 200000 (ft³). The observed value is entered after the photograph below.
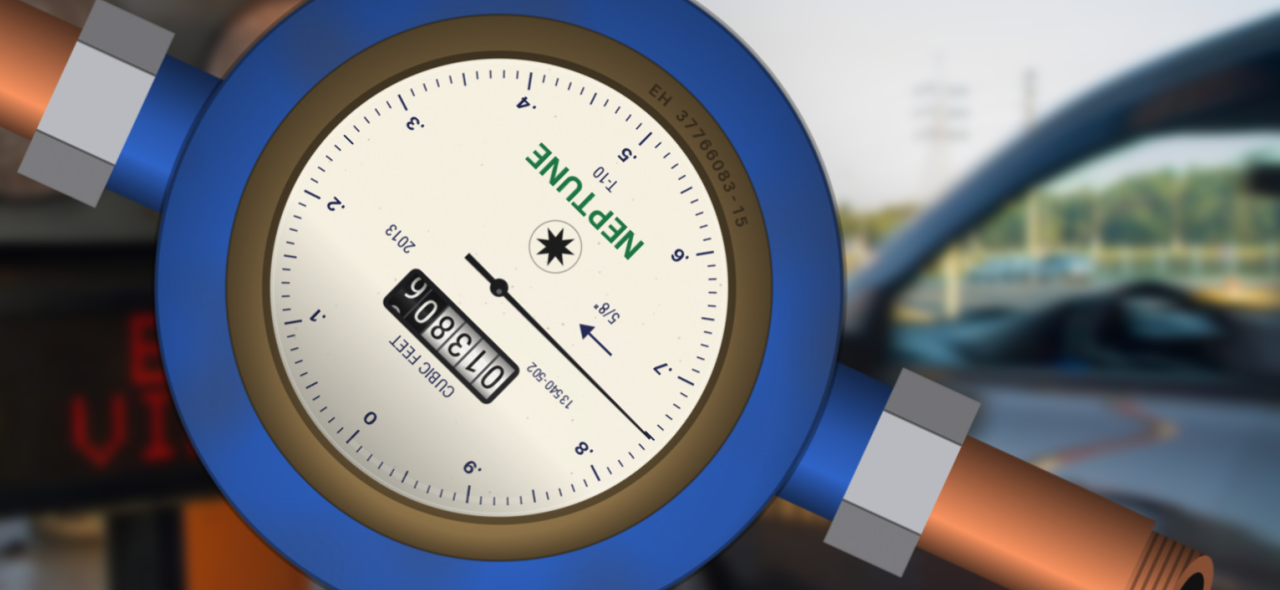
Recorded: 13805.75 (ft³)
